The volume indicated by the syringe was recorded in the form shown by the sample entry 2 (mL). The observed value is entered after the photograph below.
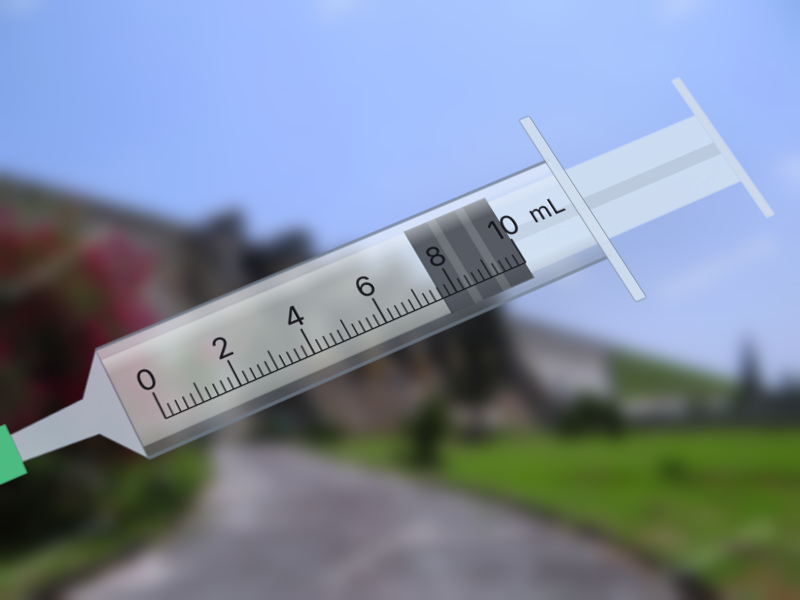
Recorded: 7.6 (mL)
